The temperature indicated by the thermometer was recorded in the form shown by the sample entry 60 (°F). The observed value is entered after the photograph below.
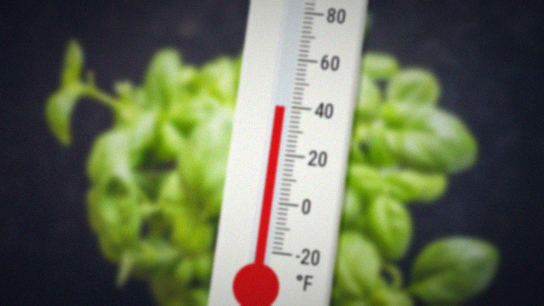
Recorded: 40 (°F)
